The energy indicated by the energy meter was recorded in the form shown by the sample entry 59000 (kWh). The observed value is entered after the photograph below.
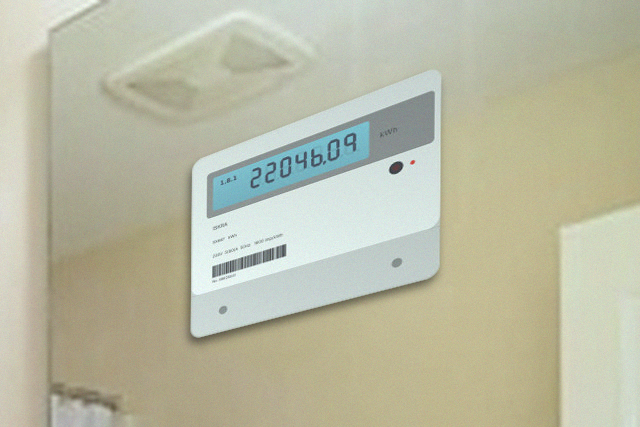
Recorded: 22046.09 (kWh)
